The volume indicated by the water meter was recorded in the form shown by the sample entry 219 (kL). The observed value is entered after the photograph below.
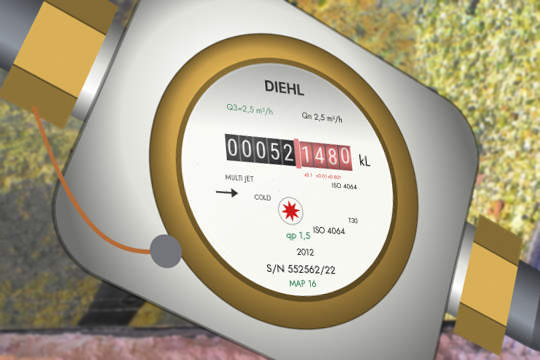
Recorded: 52.1480 (kL)
